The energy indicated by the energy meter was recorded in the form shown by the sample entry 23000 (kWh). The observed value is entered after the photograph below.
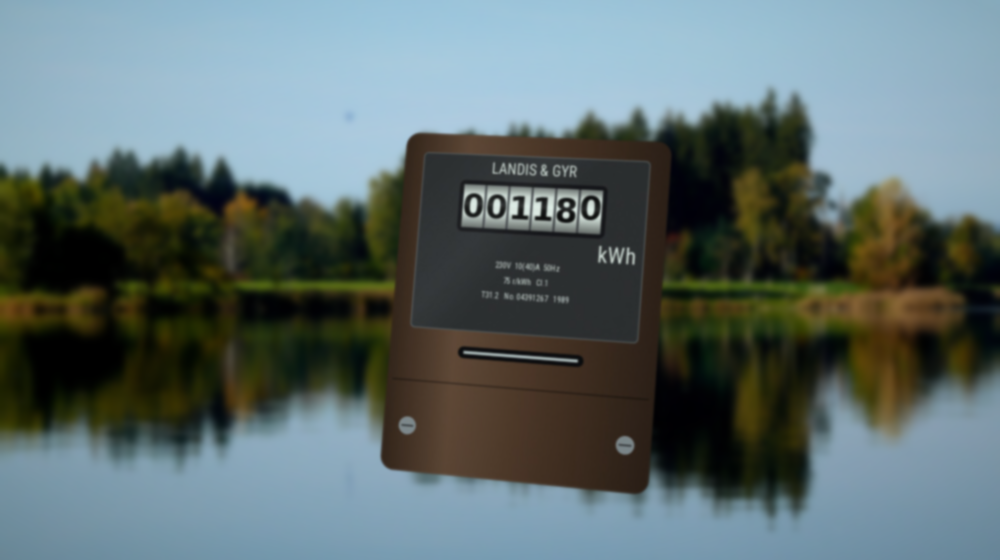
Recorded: 1180 (kWh)
